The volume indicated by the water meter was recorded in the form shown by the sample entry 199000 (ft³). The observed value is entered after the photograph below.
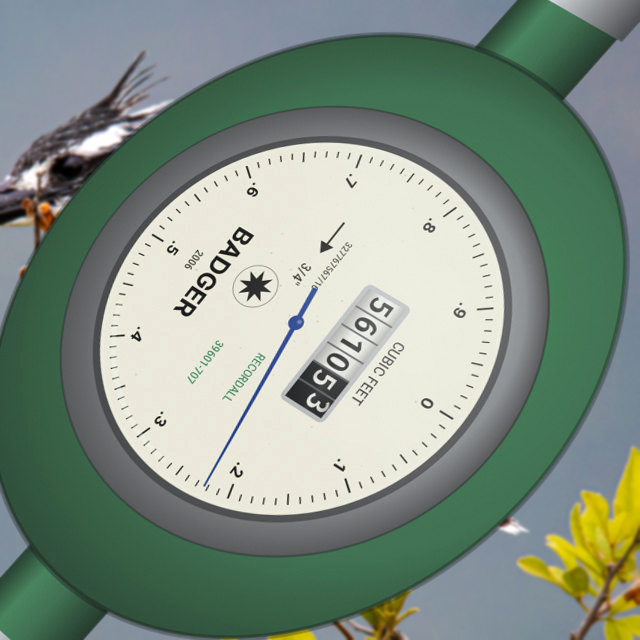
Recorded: 561053.22 (ft³)
